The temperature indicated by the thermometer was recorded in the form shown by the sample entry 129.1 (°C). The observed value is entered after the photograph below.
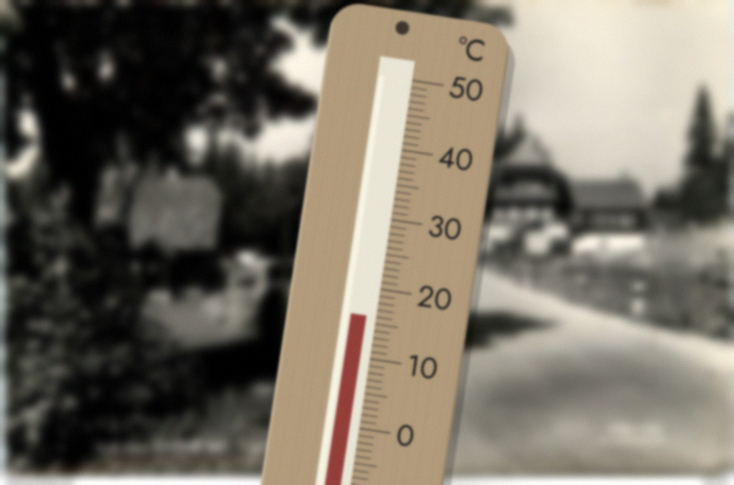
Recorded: 16 (°C)
